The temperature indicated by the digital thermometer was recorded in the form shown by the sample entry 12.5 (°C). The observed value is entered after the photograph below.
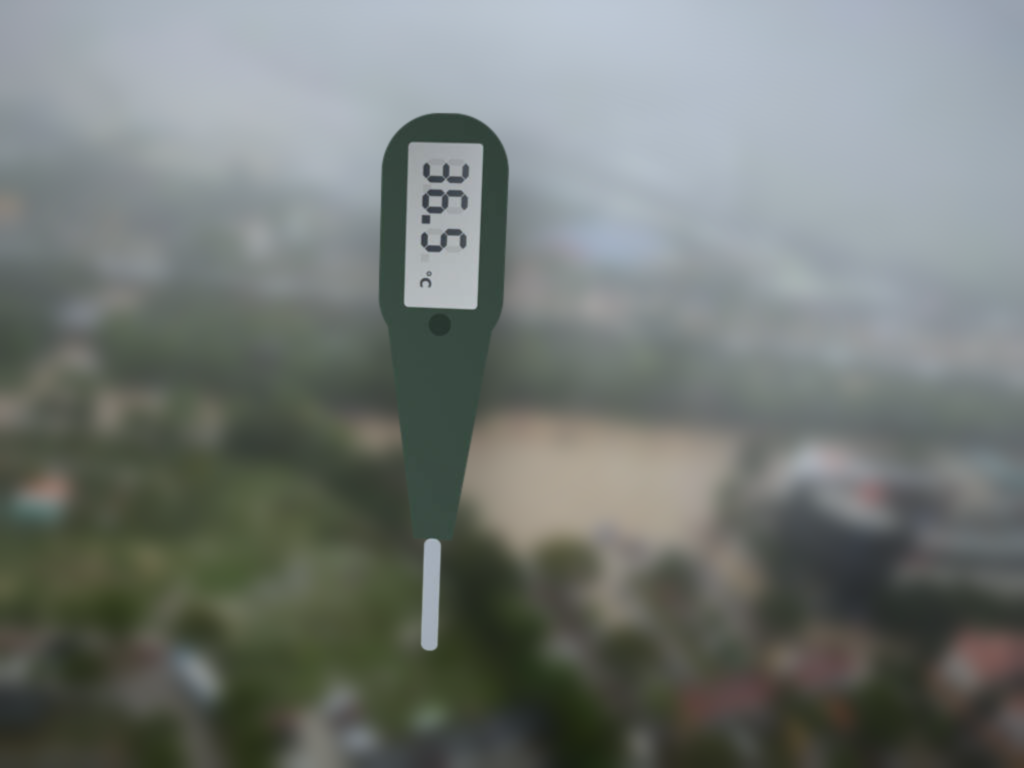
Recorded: 36.5 (°C)
